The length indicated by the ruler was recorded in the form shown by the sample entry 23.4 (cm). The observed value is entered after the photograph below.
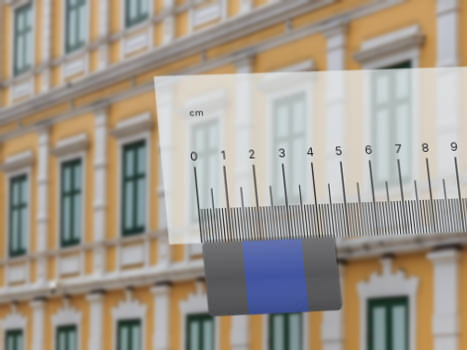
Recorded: 4.5 (cm)
